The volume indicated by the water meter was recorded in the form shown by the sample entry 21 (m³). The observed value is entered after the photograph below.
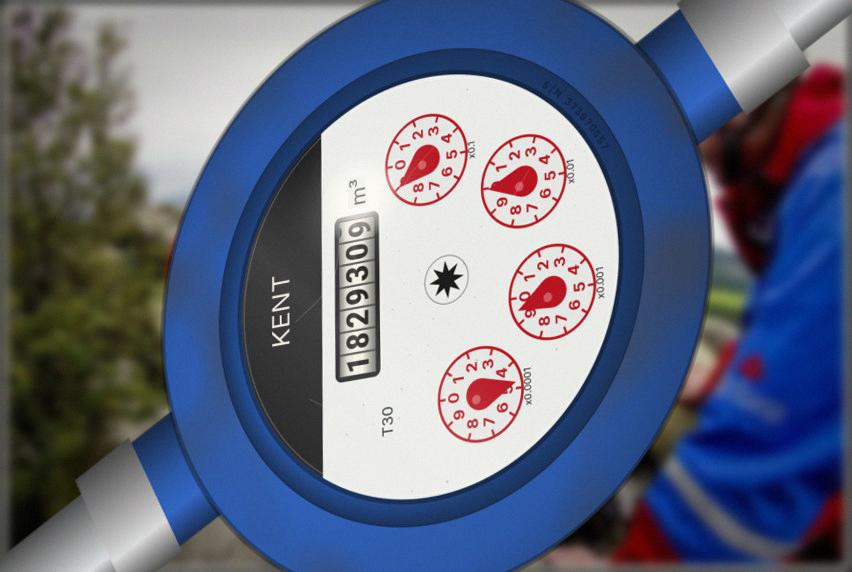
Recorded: 1829308.8994 (m³)
